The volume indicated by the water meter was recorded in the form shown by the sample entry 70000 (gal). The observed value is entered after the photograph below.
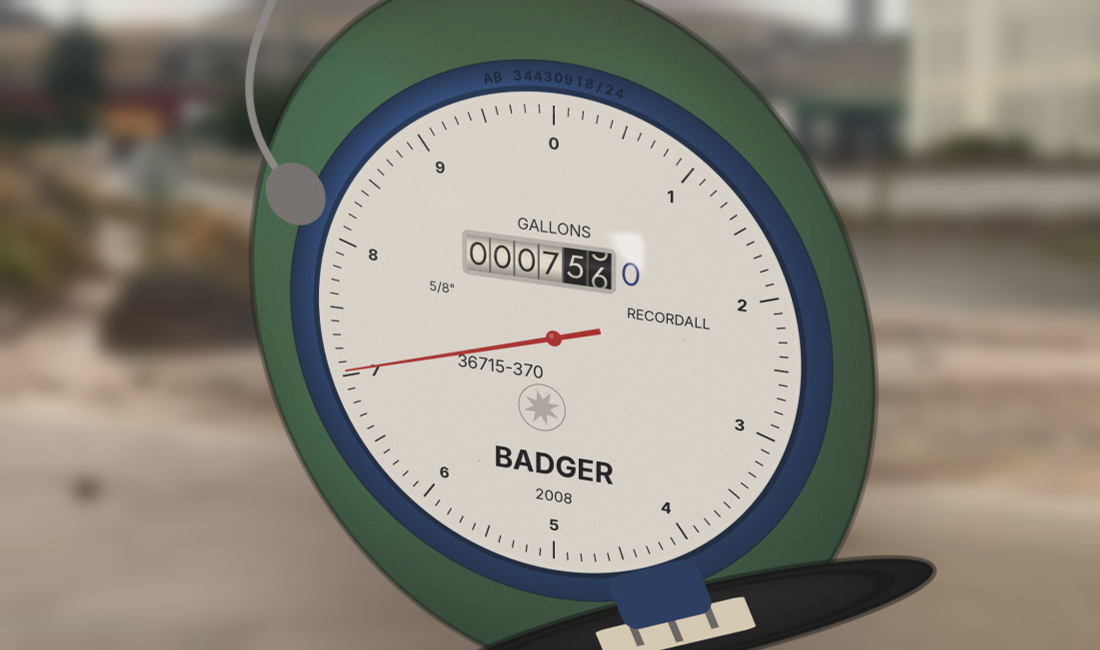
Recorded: 7557.0 (gal)
